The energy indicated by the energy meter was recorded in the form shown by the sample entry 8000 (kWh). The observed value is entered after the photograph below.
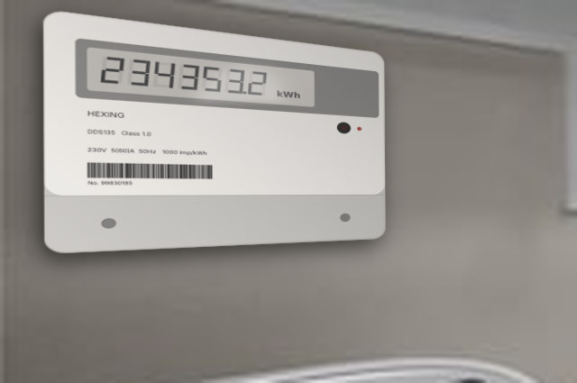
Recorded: 234353.2 (kWh)
